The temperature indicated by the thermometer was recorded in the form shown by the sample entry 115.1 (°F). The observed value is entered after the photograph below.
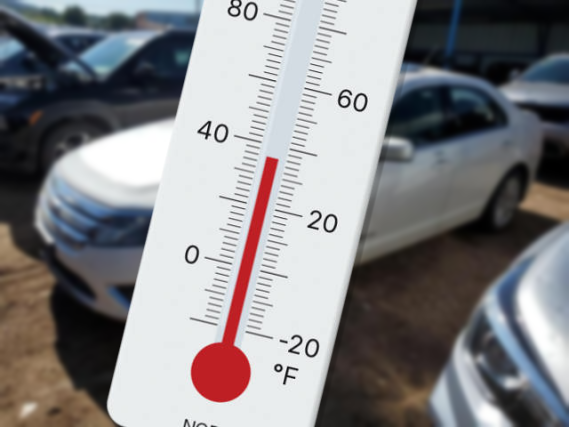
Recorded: 36 (°F)
